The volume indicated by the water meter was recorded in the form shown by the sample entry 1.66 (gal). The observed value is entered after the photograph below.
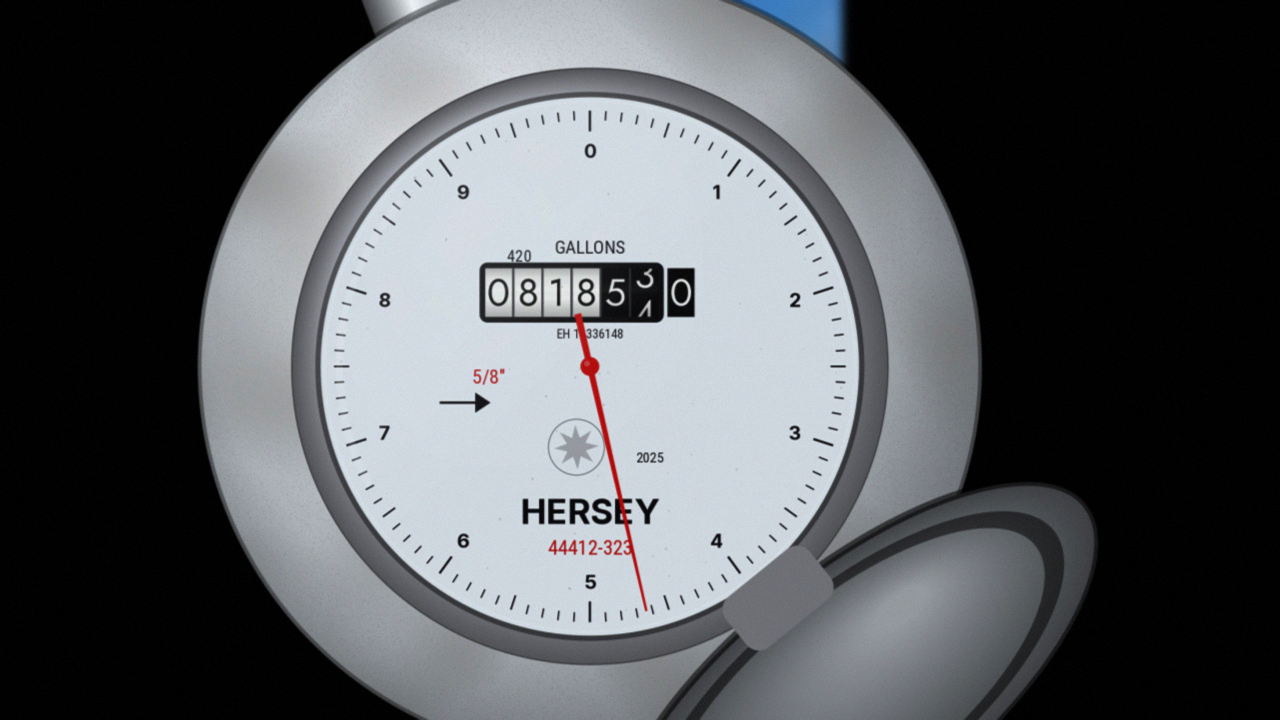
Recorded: 818534.6 (gal)
